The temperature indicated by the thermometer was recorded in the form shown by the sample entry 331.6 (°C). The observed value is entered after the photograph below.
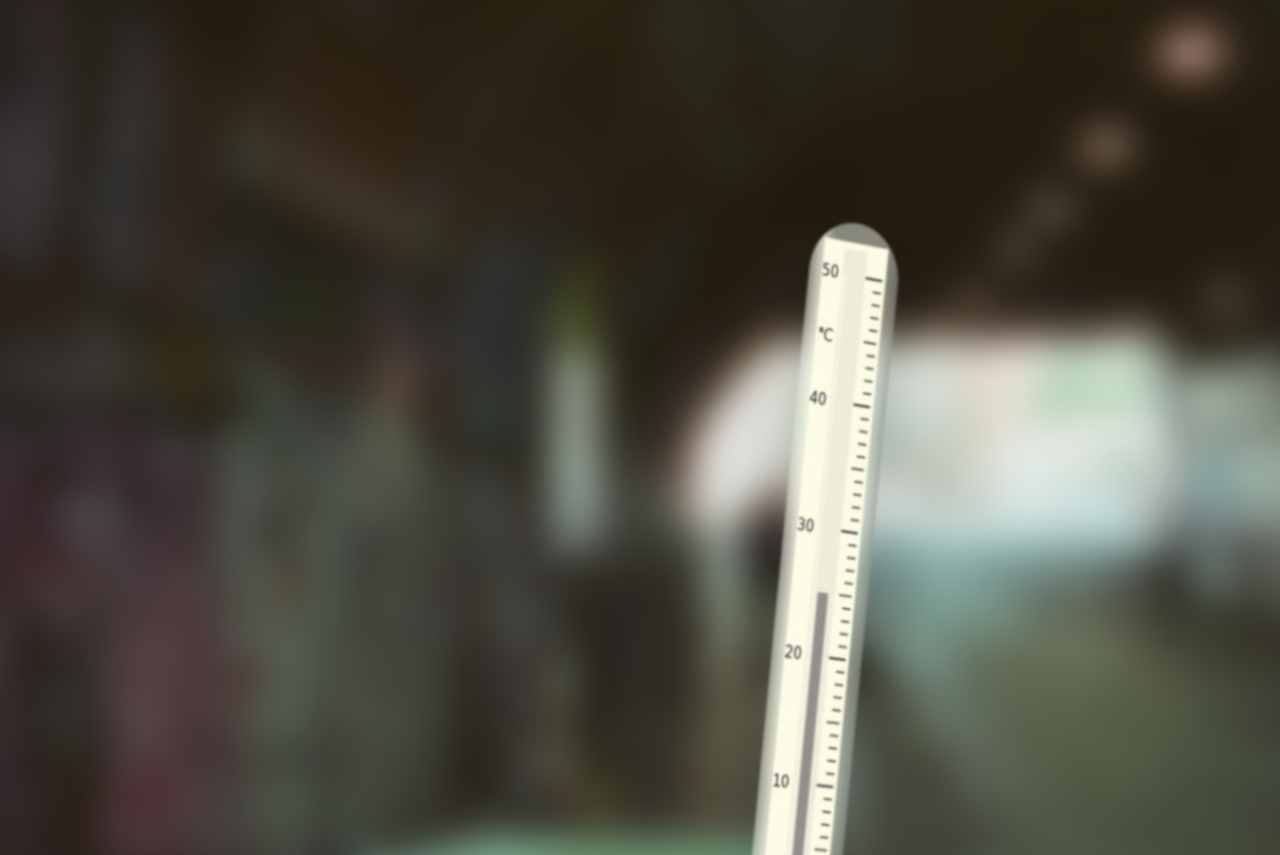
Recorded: 25 (°C)
